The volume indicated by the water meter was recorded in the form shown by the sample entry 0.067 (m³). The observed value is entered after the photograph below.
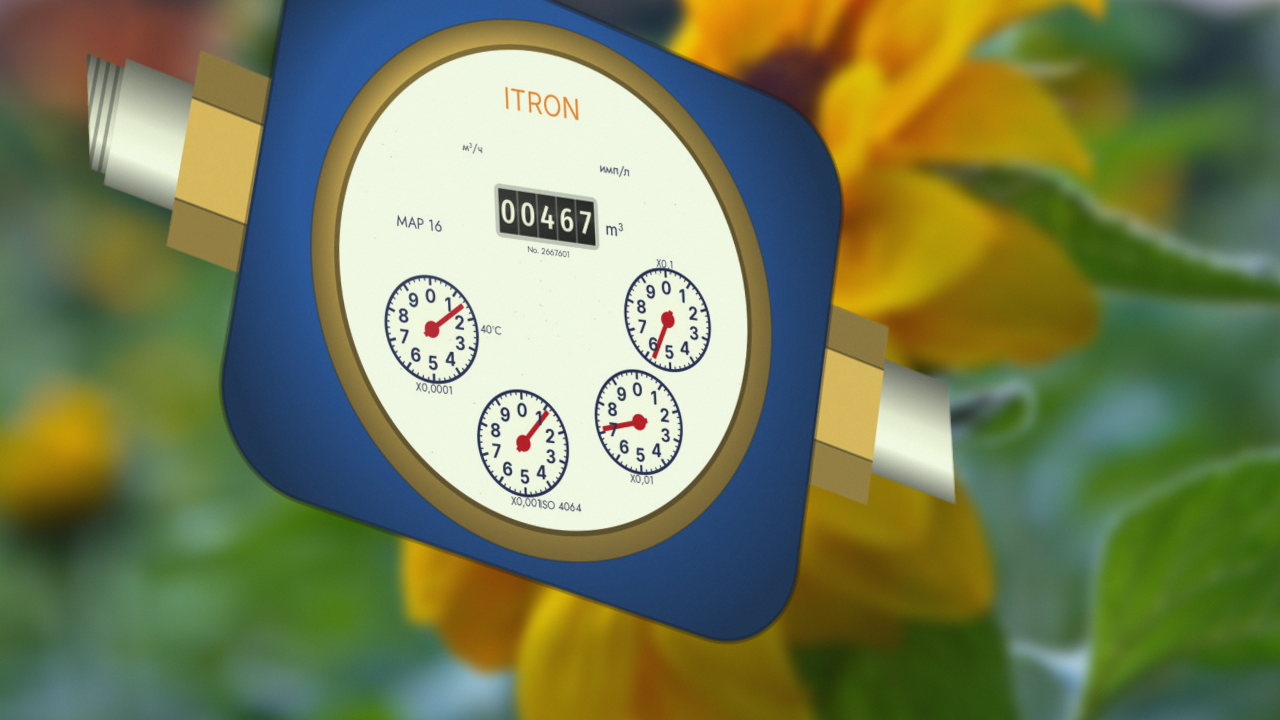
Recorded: 467.5711 (m³)
